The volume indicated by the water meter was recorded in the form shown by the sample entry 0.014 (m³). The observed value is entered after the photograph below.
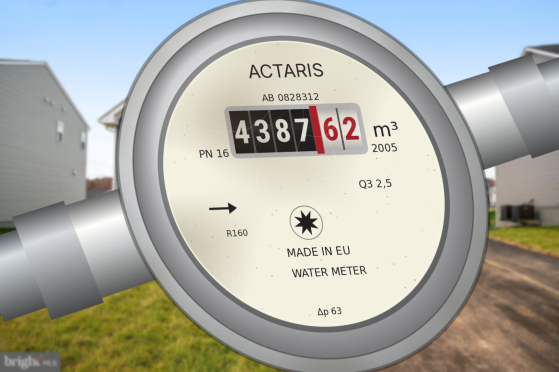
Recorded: 4387.62 (m³)
